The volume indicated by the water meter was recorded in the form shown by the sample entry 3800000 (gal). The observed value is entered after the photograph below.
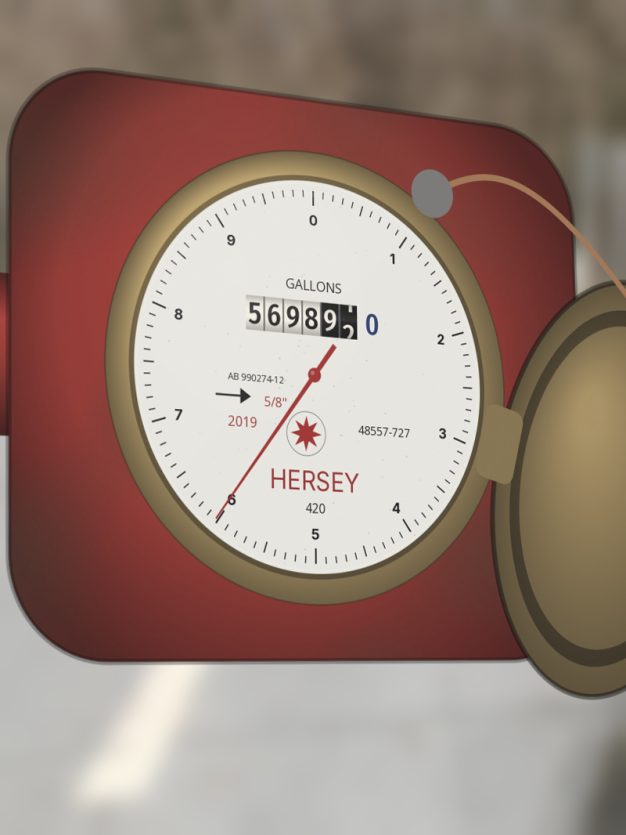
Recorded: 5698916.0 (gal)
